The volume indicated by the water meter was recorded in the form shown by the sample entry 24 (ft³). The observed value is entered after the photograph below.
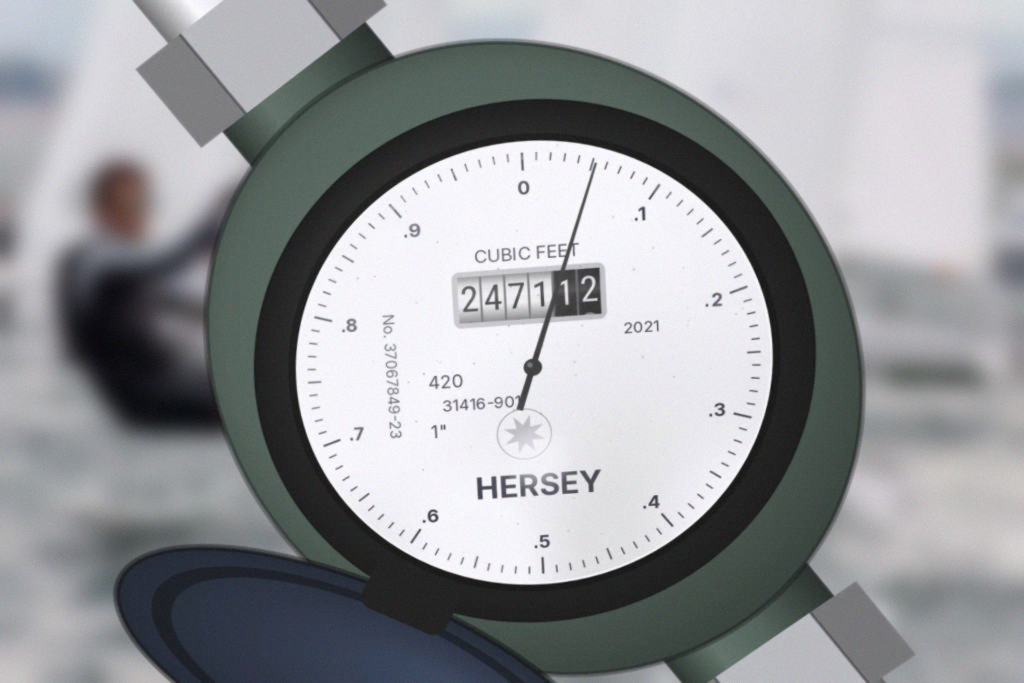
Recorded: 247112.05 (ft³)
